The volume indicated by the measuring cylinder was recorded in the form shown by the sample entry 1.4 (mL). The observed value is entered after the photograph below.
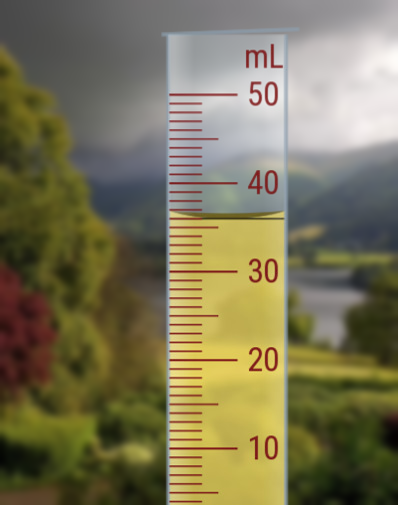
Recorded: 36 (mL)
